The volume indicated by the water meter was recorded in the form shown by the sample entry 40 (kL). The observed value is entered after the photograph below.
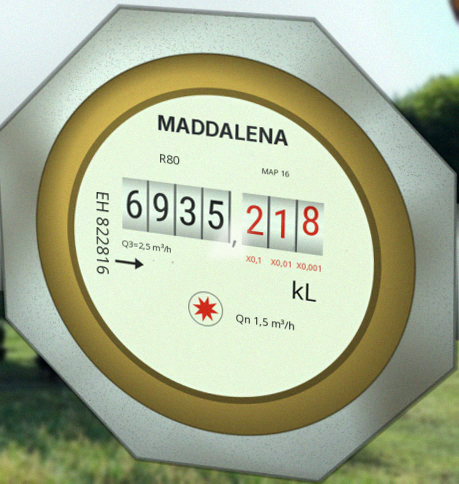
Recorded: 6935.218 (kL)
